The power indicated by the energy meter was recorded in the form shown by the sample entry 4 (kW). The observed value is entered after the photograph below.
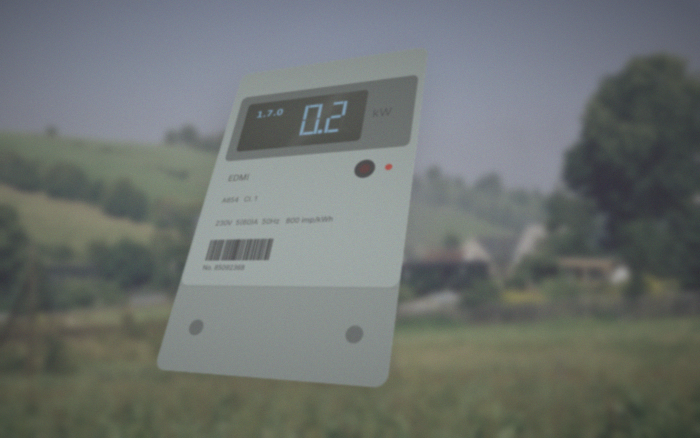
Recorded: 0.2 (kW)
